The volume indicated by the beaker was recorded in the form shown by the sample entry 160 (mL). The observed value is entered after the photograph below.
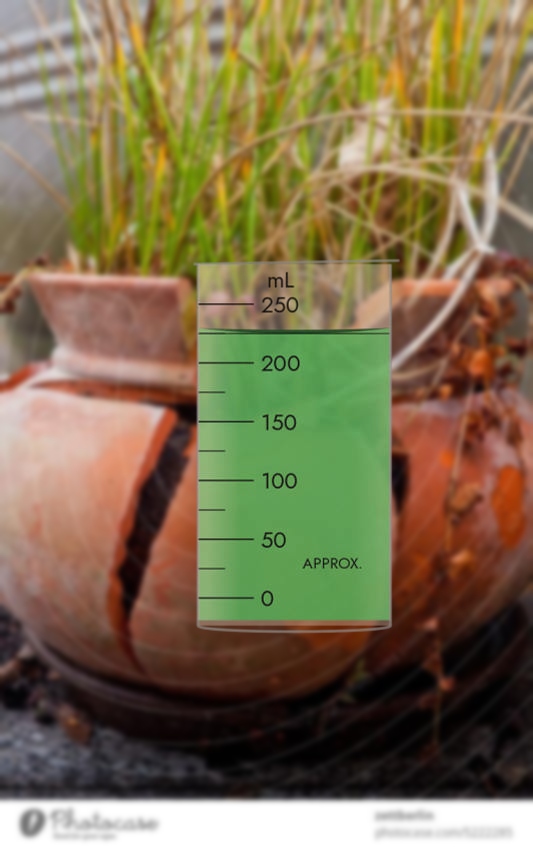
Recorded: 225 (mL)
